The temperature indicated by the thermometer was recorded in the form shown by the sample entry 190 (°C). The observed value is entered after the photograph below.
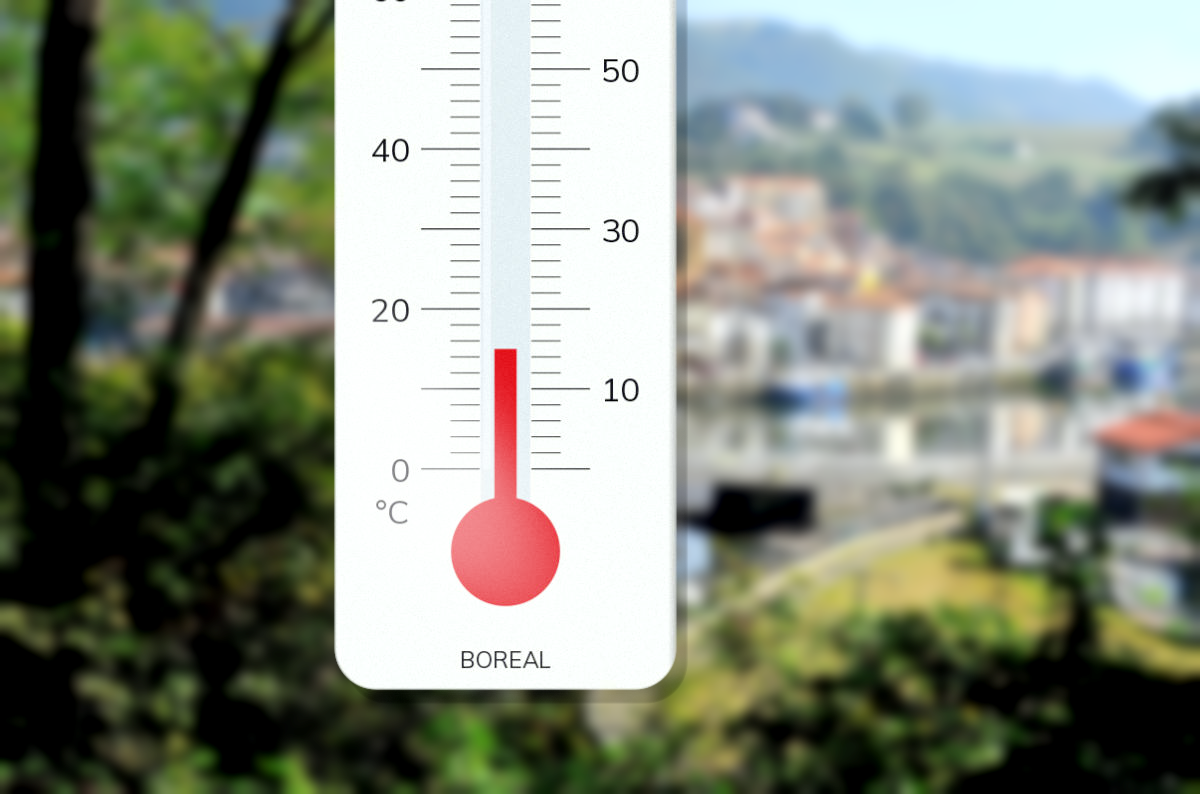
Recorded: 15 (°C)
